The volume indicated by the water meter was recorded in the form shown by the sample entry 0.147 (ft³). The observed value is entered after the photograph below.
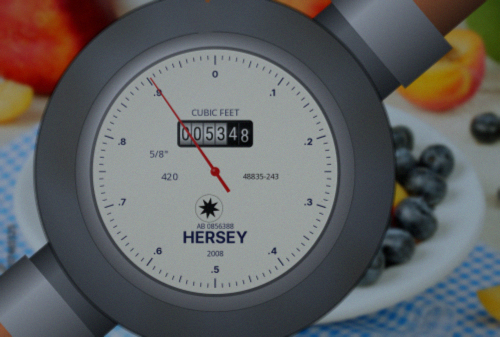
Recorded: 5347.90 (ft³)
